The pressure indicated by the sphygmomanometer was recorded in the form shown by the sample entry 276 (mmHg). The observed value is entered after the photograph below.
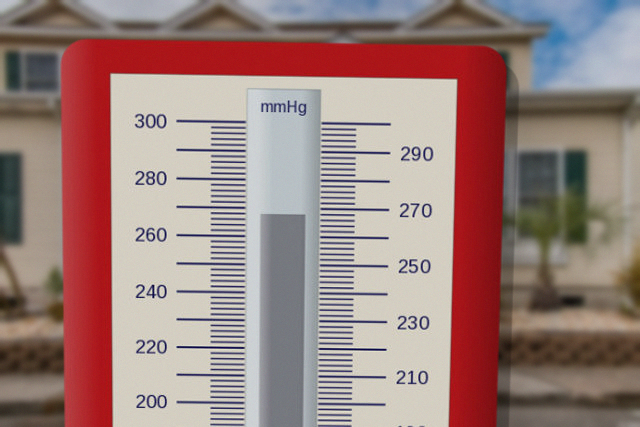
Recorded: 268 (mmHg)
